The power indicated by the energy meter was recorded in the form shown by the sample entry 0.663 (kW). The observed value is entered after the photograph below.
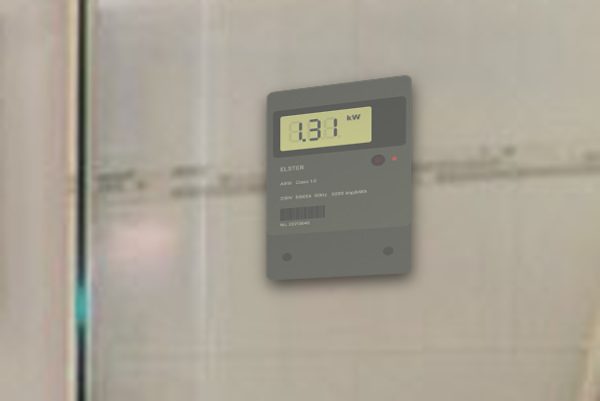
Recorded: 1.31 (kW)
